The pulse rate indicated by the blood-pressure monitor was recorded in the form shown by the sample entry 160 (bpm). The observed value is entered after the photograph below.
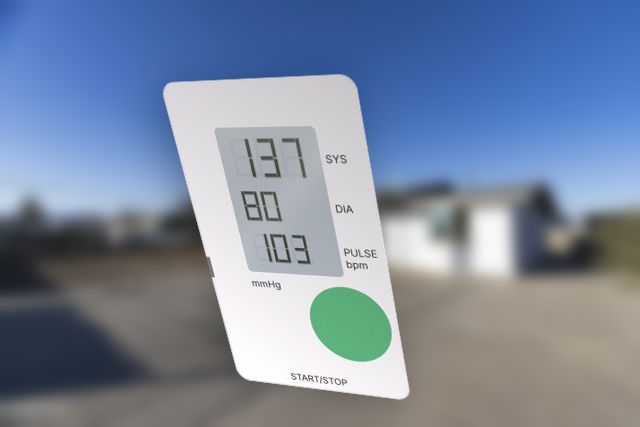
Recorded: 103 (bpm)
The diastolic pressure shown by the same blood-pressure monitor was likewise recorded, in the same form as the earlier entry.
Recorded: 80 (mmHg)
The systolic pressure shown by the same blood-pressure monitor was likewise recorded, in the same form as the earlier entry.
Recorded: 137 (mmHg)
